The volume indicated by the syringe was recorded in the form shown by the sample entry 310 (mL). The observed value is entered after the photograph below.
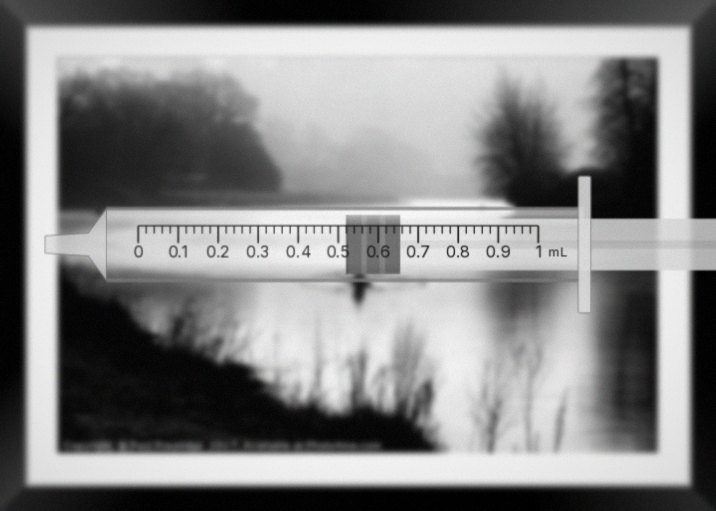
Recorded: 0.52 (mL)
